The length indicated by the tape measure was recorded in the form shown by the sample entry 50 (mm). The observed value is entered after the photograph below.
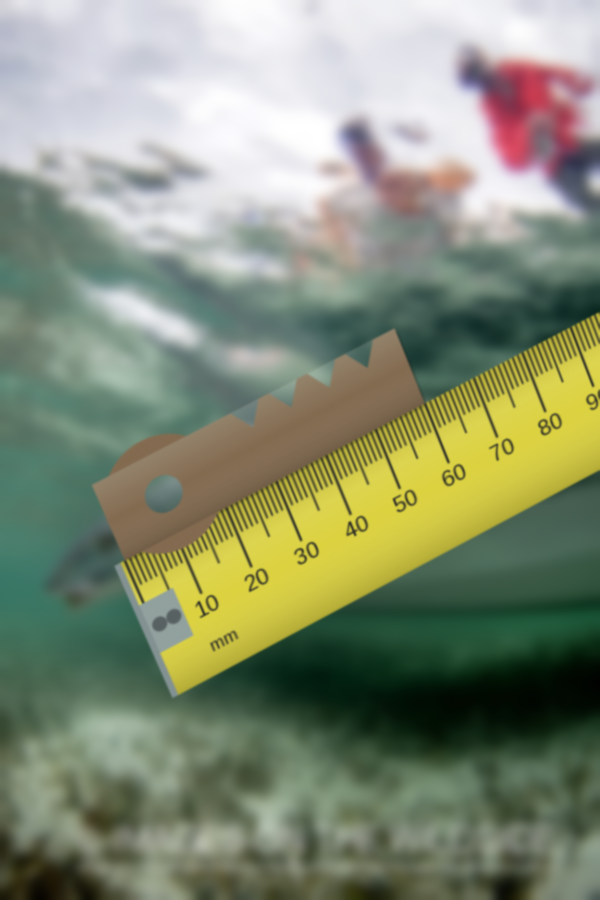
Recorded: 60 (mm)
